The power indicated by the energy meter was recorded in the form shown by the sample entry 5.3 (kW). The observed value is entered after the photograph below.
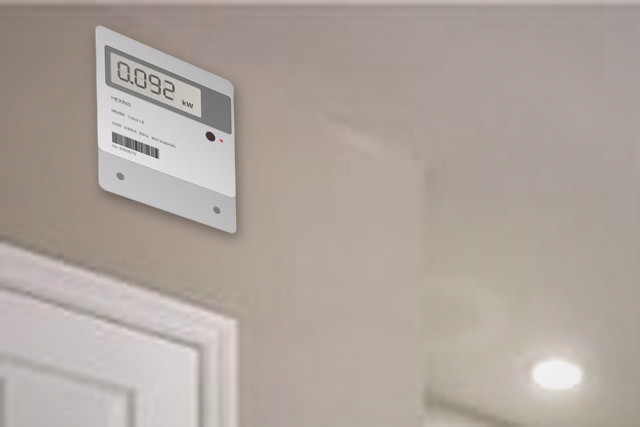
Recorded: 0.092 (kW)
